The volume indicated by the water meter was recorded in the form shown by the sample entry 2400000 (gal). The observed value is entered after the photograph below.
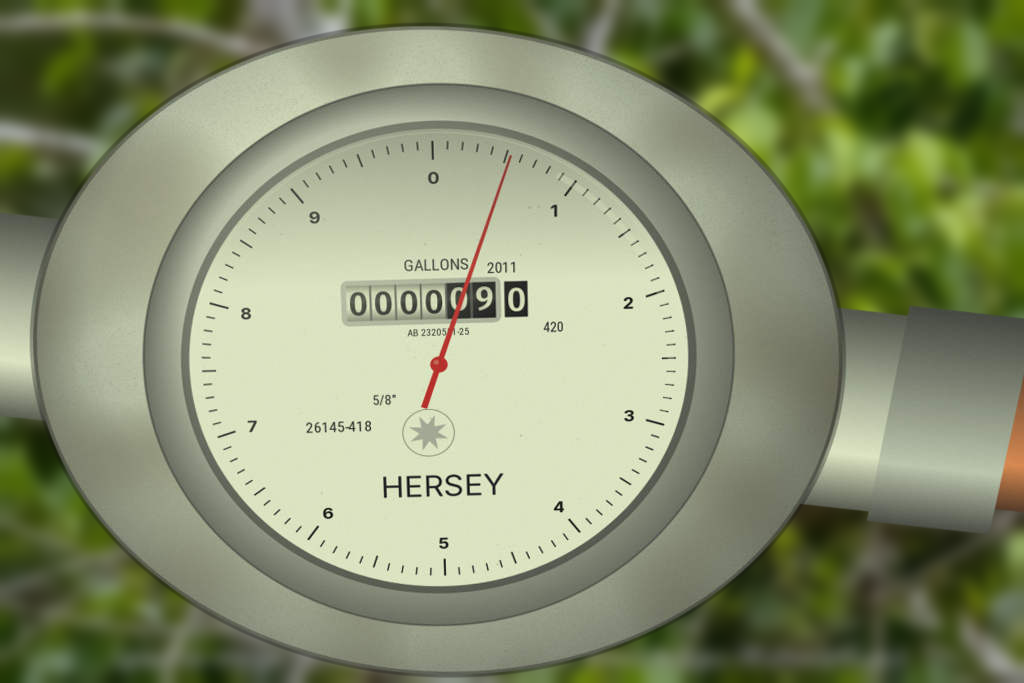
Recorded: 90.5 (gal)
